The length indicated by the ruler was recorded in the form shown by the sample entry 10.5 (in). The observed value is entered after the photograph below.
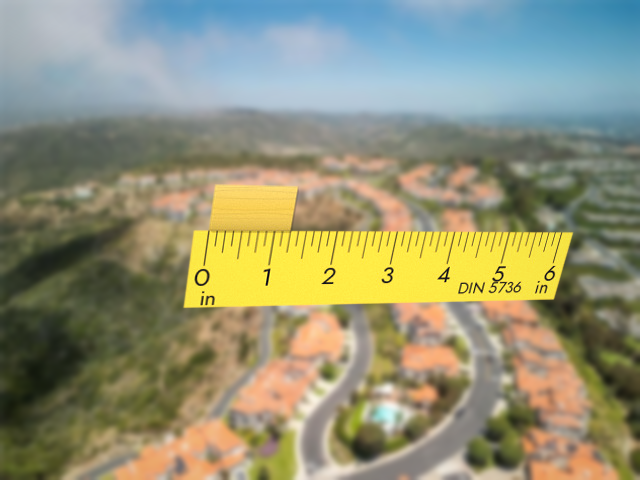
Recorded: 1.25 (in)
